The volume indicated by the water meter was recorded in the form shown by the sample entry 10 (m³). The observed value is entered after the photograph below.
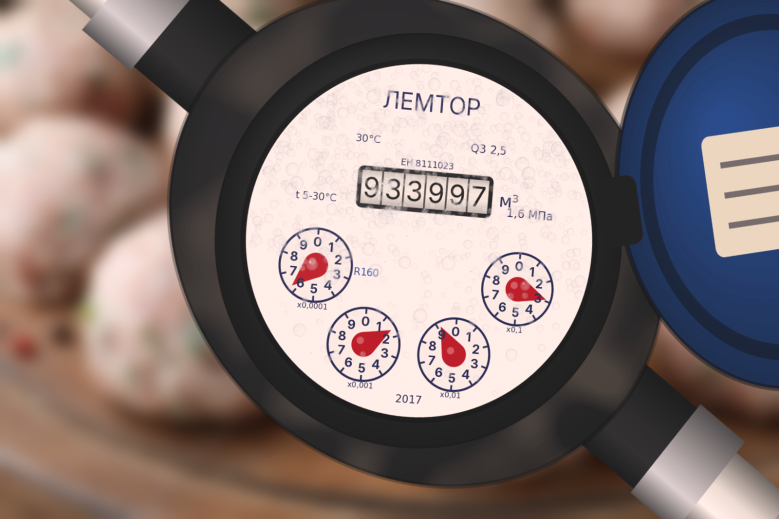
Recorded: 933997.2916 (m³)
